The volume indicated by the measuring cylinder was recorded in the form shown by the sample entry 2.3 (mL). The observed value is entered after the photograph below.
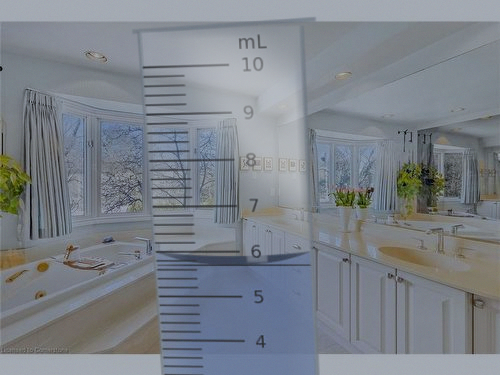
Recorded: 5.7 (mL)
